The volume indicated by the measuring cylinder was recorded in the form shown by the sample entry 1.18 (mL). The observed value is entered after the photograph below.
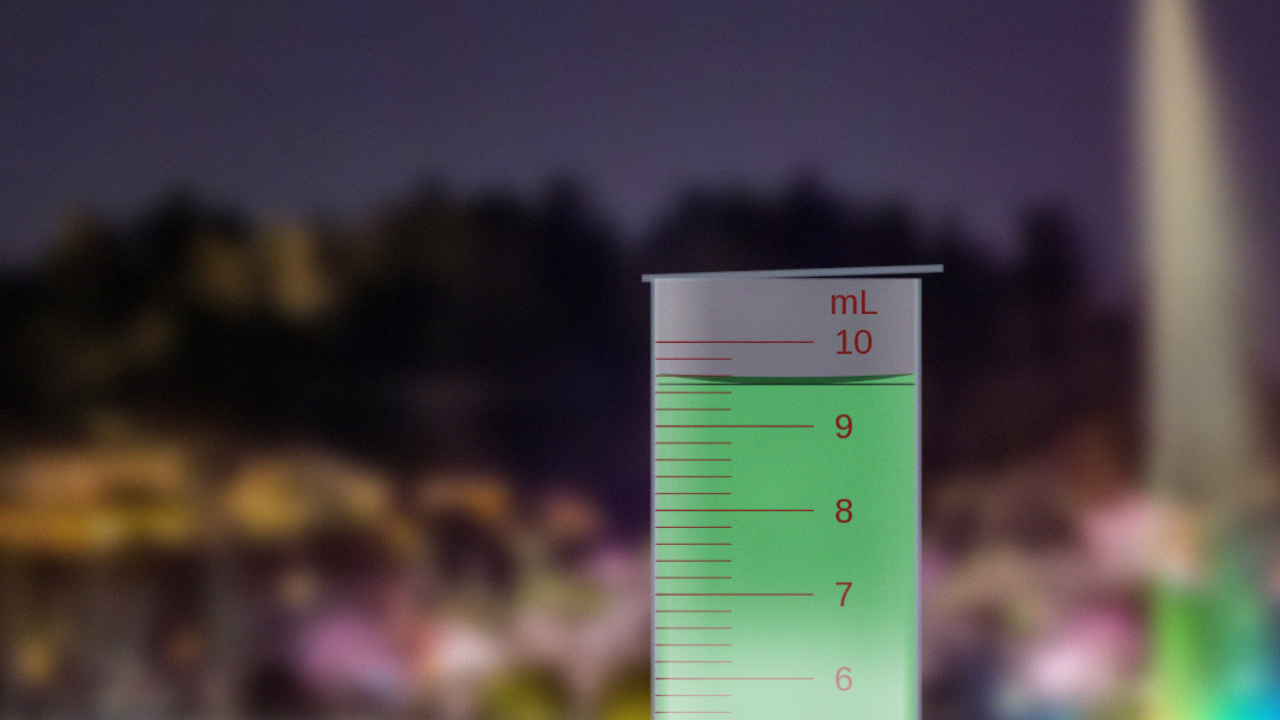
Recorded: 9.5 (mL)
